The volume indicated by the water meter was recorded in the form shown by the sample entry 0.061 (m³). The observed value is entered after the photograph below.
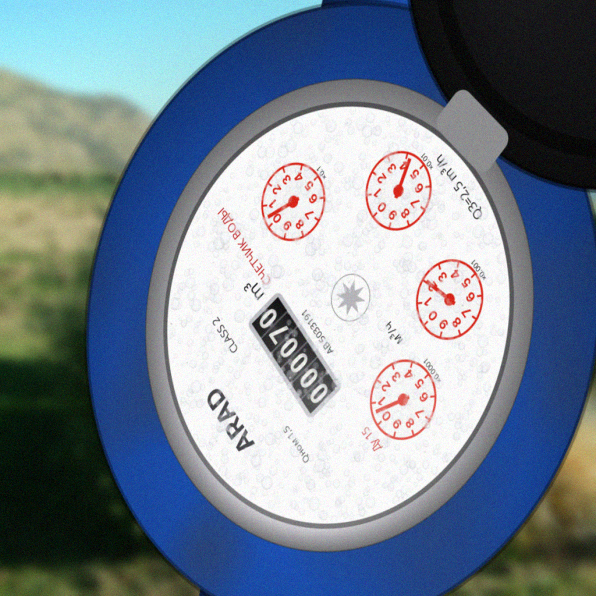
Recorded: 70.0420 (m³)
